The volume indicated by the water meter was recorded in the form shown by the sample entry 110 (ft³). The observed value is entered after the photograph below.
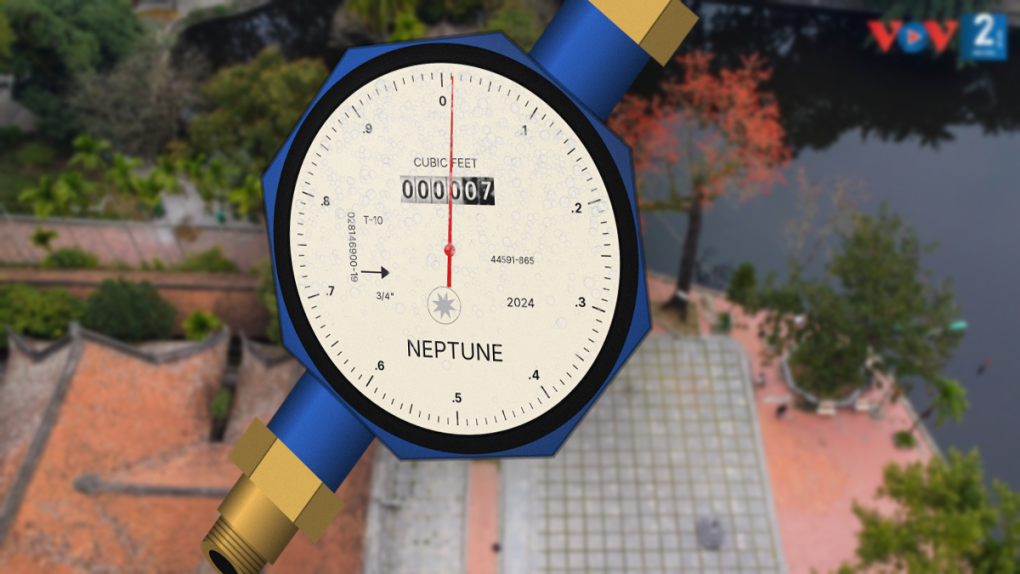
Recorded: 7.01 (ft³)
